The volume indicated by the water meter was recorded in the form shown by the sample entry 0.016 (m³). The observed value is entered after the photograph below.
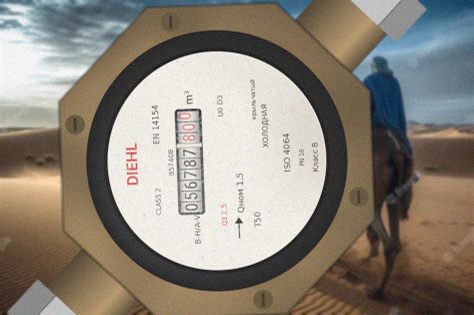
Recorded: 56787.800 (m³)
